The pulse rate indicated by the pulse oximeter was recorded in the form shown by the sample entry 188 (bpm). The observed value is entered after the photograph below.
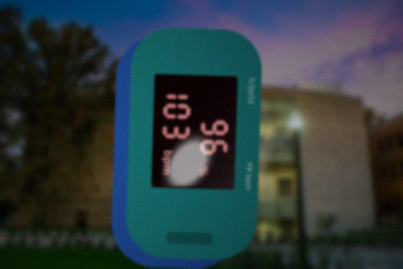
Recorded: 103 (bpm)
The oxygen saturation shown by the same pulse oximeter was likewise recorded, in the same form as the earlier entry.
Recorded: 96 (%)
